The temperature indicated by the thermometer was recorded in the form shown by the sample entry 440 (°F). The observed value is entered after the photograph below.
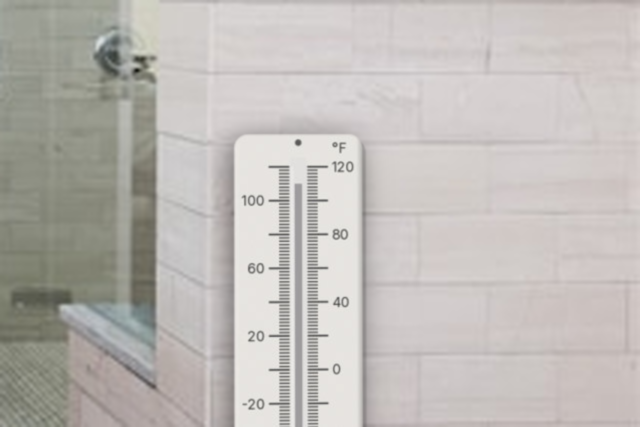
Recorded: 110 (°F)
